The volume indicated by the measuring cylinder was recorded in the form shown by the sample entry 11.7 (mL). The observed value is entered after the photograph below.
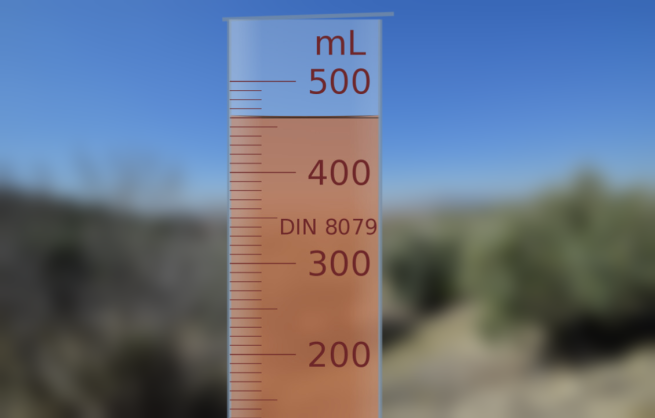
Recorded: 460 (mL)
